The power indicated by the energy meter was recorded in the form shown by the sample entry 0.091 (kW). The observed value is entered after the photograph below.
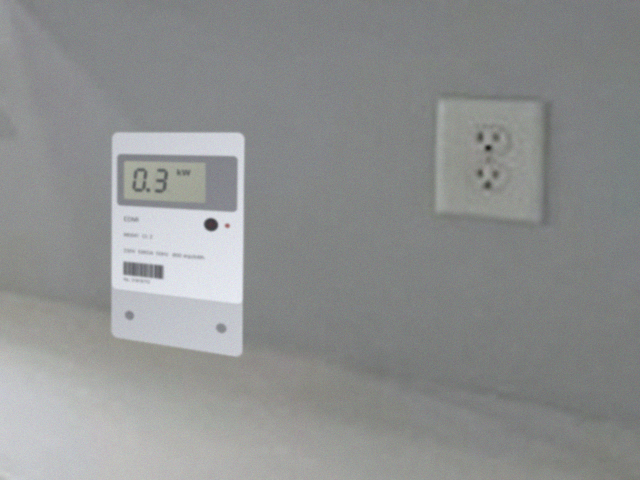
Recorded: 0.3 (kW)
